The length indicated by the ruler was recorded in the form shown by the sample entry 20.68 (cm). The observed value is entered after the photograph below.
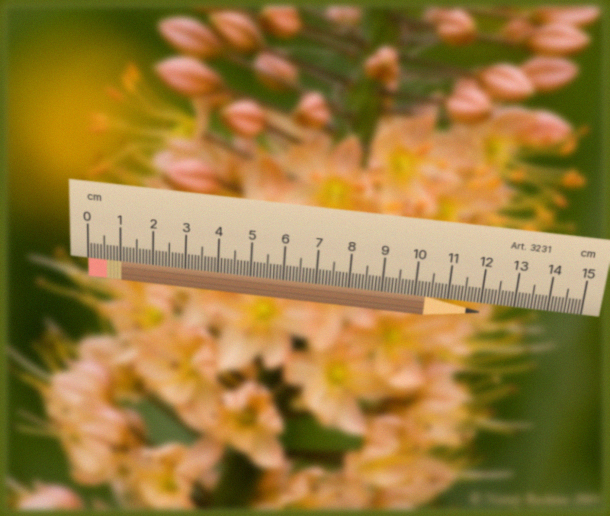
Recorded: 12 (cm)
